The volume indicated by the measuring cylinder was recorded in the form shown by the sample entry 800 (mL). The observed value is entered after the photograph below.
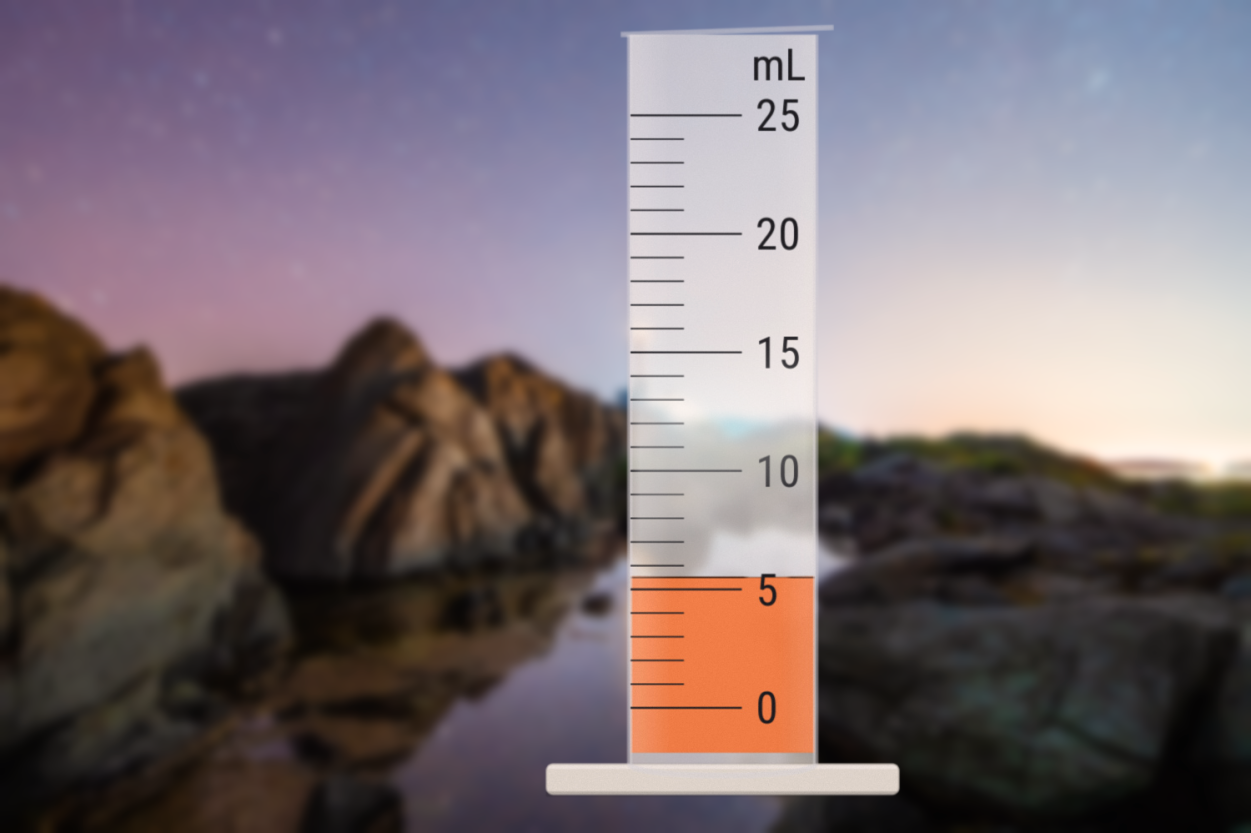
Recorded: 5.5 (mL)
